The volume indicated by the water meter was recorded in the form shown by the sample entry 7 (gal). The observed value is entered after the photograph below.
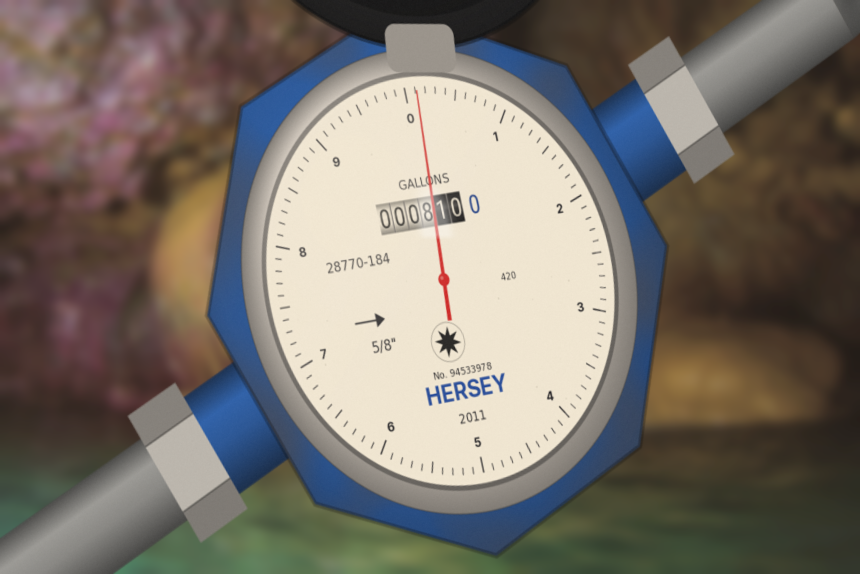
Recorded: 8100.1 (gal)
